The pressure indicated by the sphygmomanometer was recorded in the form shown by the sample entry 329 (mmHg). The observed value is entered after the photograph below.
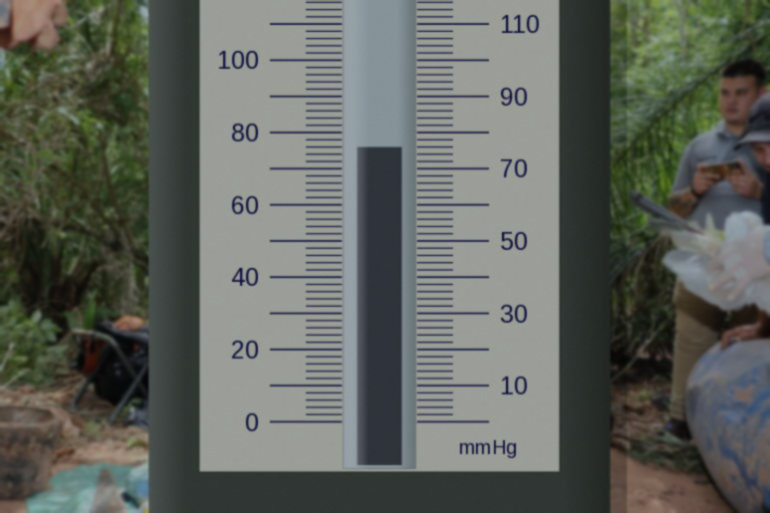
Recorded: 76 (mmHg)
